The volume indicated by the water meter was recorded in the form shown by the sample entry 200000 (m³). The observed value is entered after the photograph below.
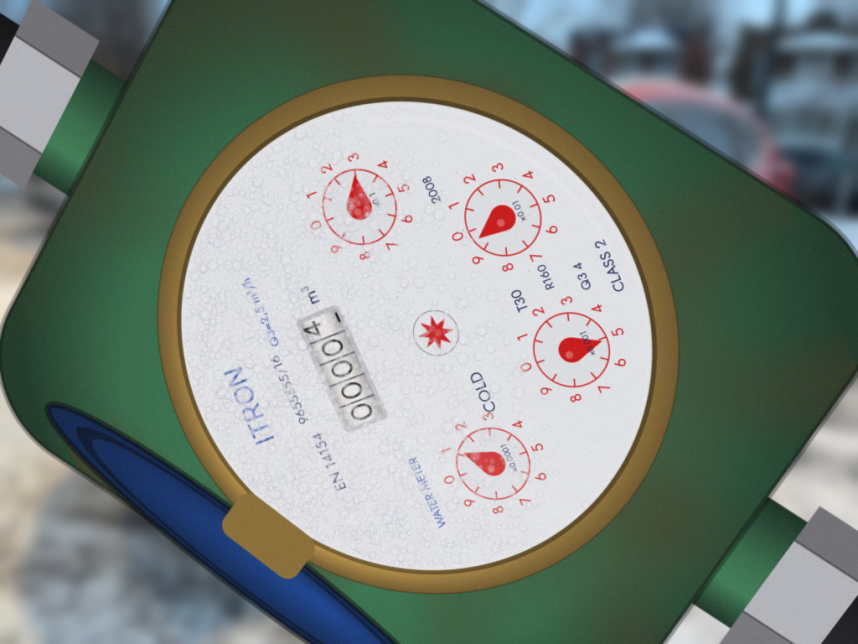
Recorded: 4.2951 (m³)
